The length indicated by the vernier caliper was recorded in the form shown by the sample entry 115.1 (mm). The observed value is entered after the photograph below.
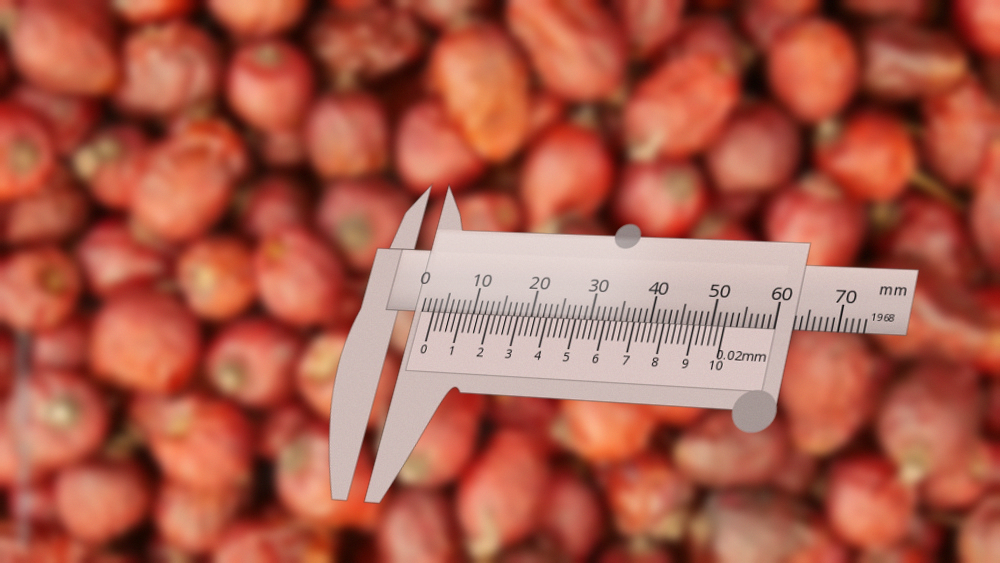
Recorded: 3.0 (mm)
